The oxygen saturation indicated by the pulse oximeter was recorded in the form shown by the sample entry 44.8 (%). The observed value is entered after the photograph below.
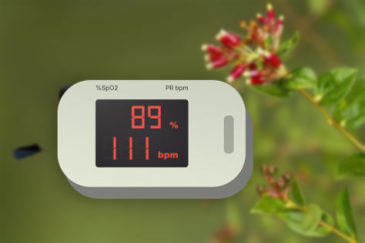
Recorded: 89 (%)
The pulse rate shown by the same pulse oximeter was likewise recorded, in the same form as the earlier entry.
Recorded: 111 (bpm)
